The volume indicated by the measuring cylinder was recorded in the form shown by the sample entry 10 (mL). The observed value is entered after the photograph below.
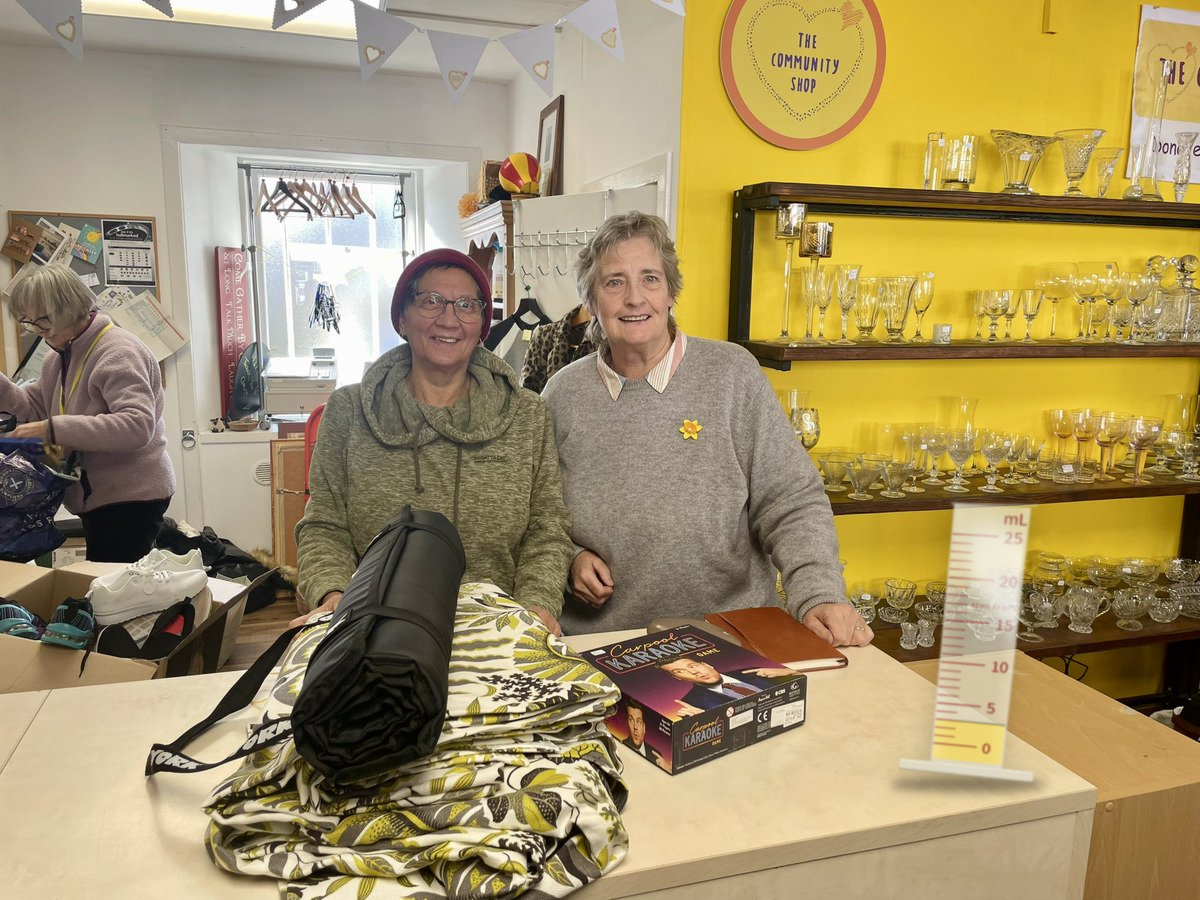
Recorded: 3 (mL)
